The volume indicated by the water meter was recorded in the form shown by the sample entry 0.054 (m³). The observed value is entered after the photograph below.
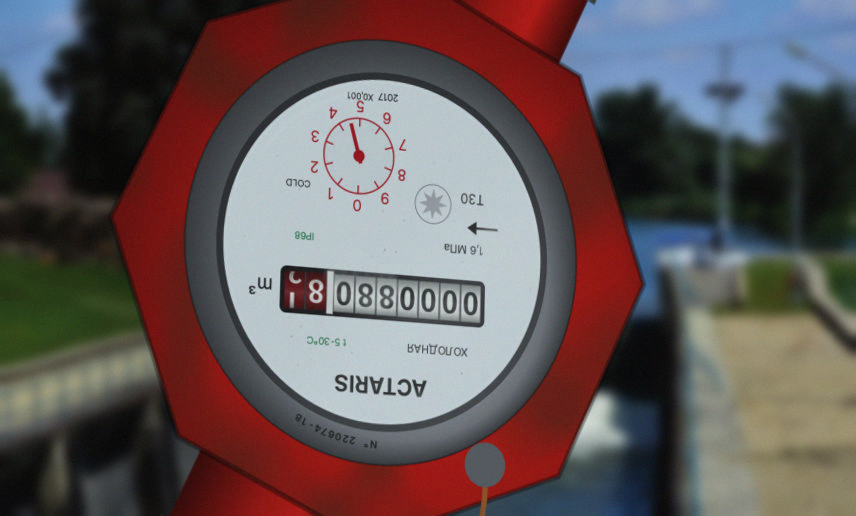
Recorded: 880.814 (m³)
